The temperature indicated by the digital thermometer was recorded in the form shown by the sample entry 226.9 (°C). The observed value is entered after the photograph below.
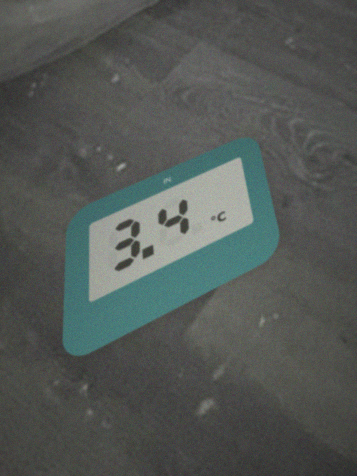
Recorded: 3.4 (°C)
